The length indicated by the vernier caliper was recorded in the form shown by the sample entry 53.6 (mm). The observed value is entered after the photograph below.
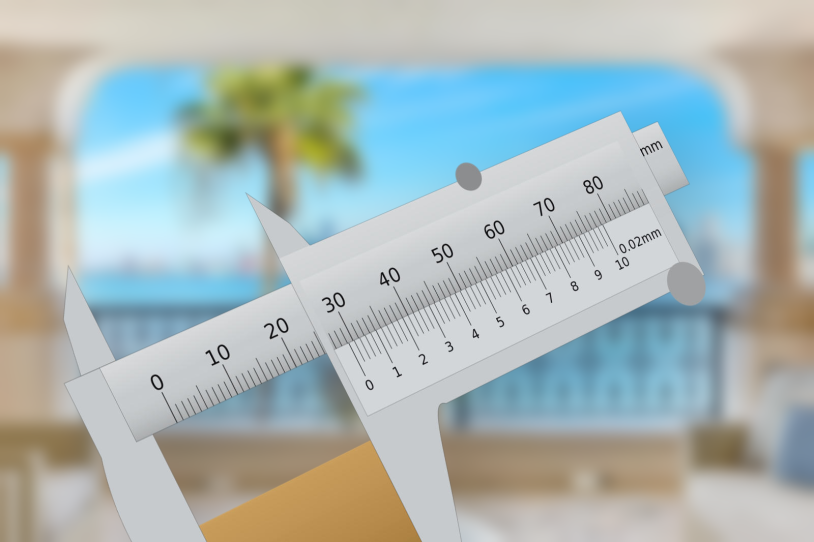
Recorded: 29.2 (mm)
